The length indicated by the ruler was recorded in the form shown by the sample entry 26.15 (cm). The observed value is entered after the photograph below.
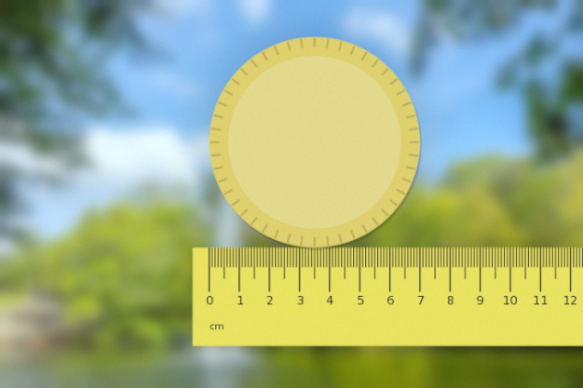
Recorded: 7 (cm)
